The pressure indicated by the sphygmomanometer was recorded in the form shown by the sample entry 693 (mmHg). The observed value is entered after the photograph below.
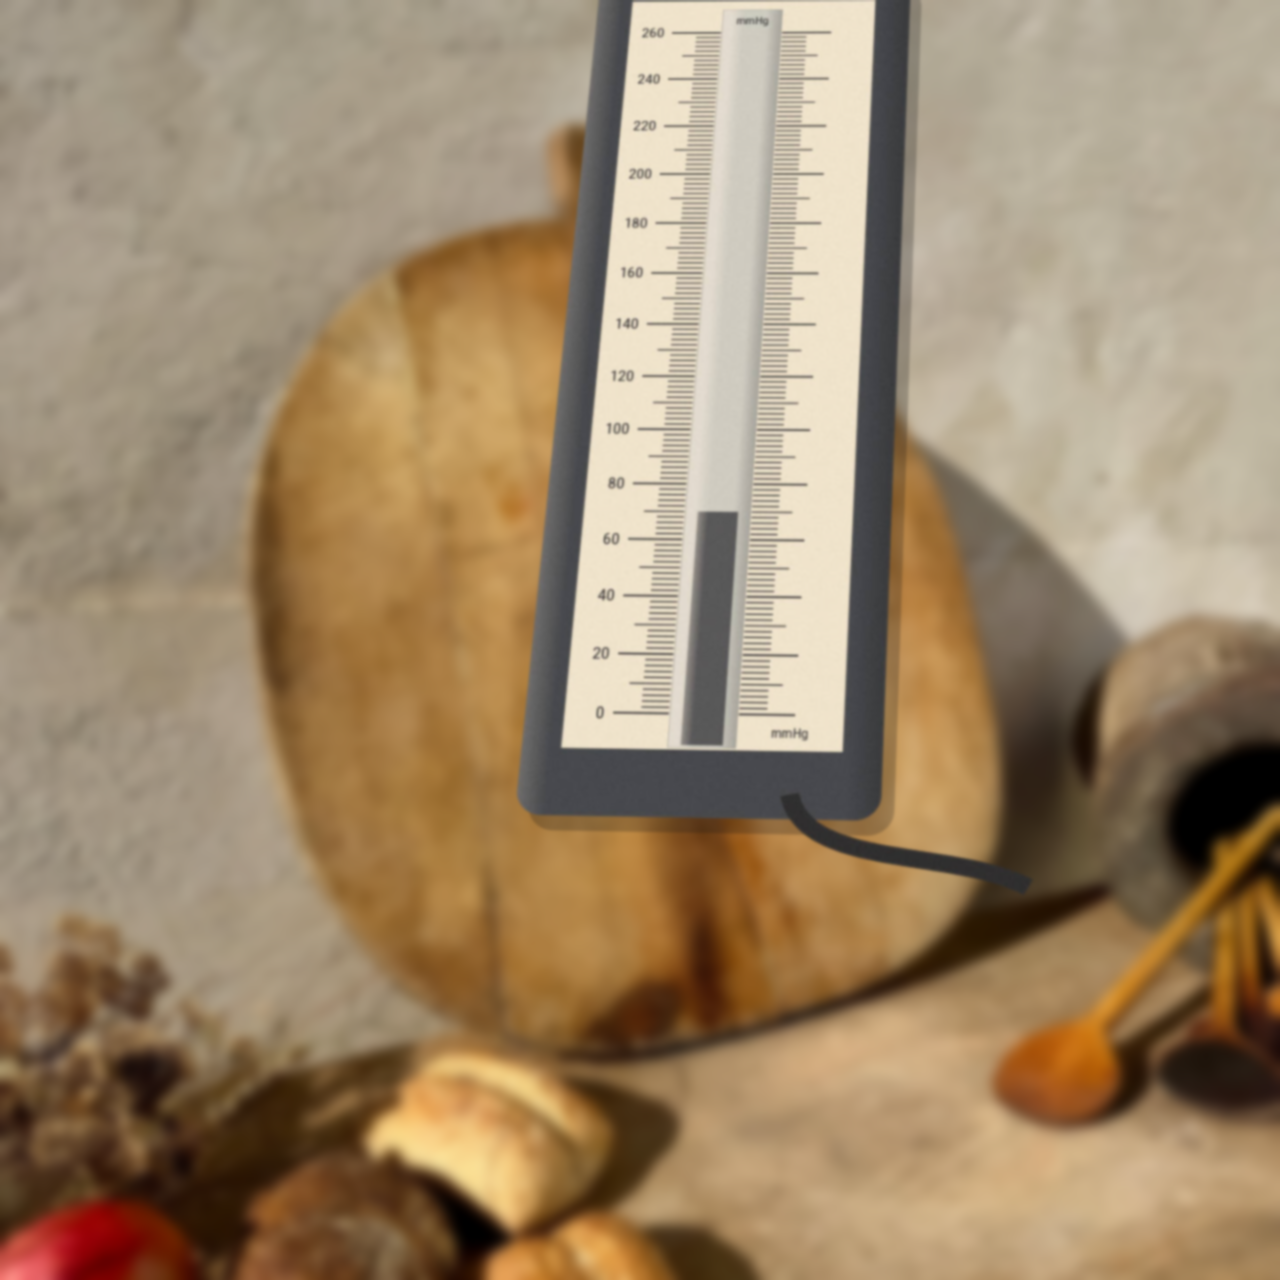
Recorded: 70 (mmHg)
